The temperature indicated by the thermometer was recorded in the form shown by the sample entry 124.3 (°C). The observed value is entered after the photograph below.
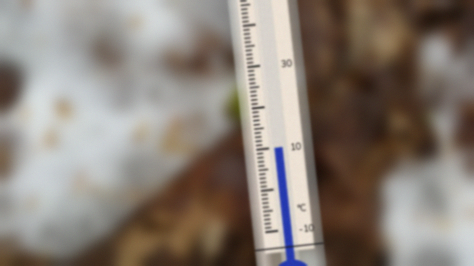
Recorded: 10 (°C)
